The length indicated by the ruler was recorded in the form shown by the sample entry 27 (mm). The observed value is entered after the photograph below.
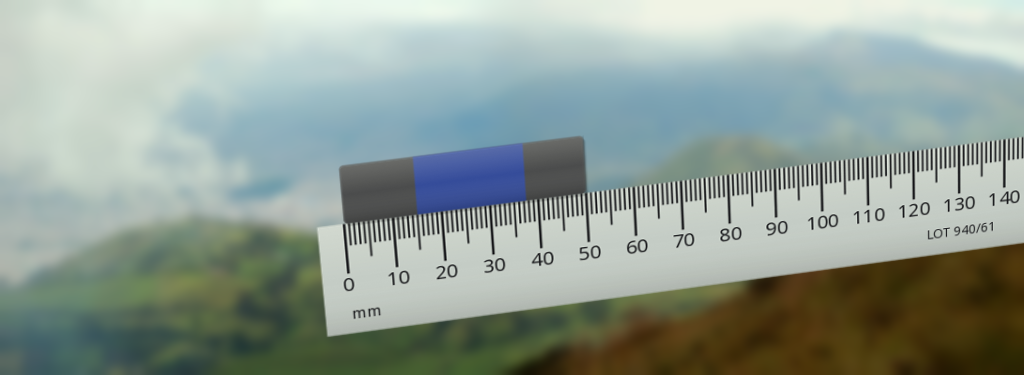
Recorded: 50 (mm)
